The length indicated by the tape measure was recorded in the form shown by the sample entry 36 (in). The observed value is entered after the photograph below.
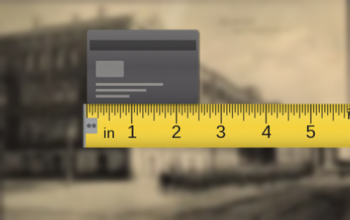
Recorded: 2.5 (in)
